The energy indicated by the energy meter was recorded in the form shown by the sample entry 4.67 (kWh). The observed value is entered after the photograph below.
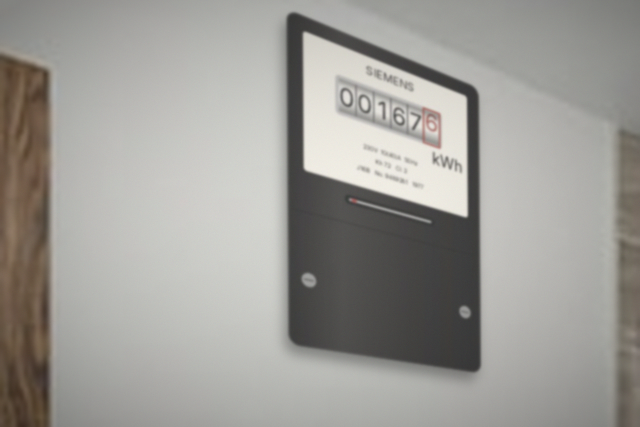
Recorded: 167.6 (kWh)
